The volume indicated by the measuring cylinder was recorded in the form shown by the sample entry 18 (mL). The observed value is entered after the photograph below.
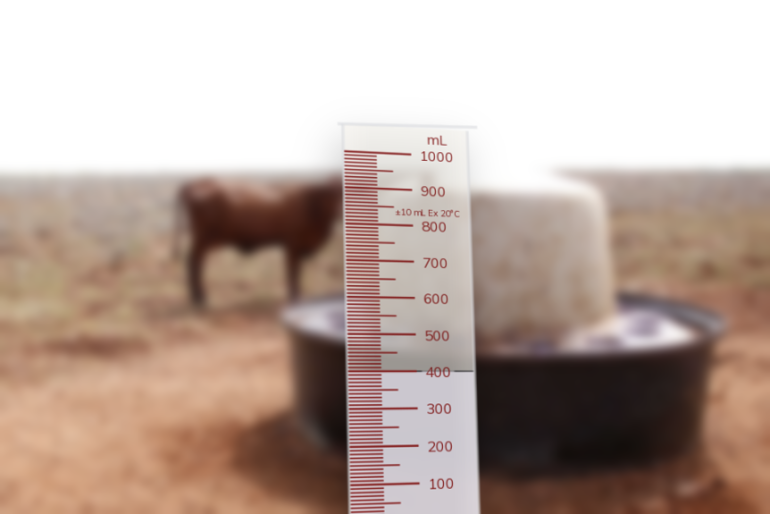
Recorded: 400 (mL)
